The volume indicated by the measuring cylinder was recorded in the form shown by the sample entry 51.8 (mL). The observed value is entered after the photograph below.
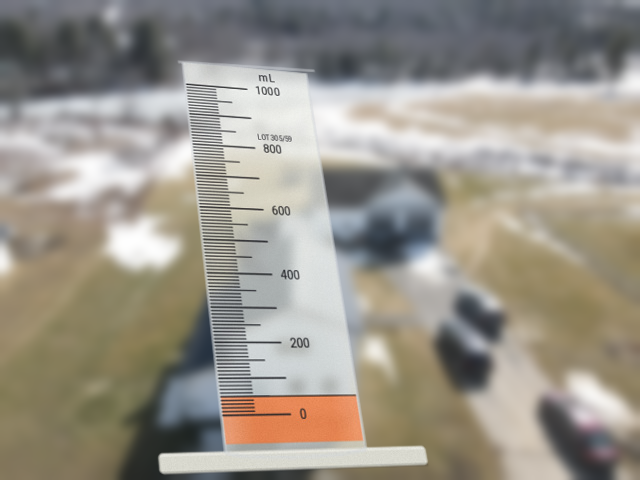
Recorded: 50 (mL)
